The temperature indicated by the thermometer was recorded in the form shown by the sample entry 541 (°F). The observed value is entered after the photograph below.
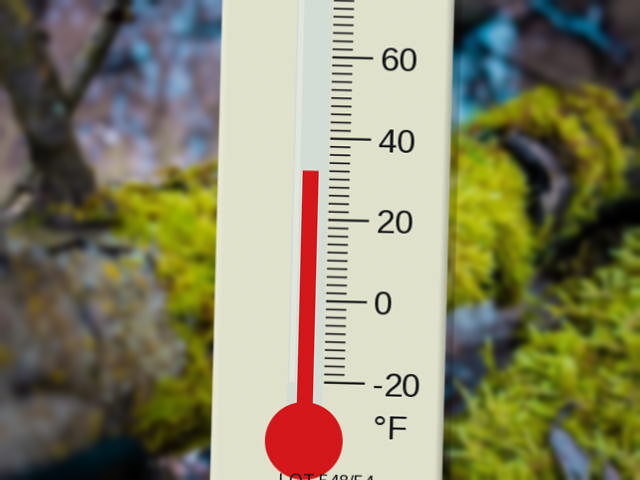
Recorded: 32 (°F)
